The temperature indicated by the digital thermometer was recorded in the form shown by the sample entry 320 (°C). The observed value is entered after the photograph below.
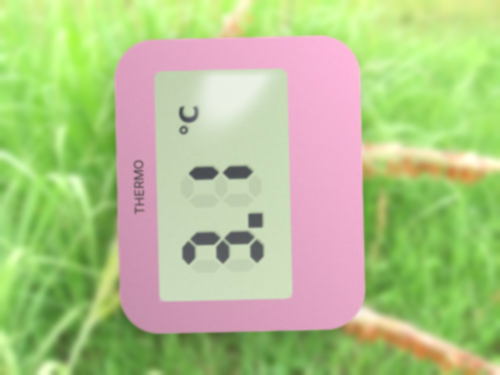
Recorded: 3.1 (°C)
